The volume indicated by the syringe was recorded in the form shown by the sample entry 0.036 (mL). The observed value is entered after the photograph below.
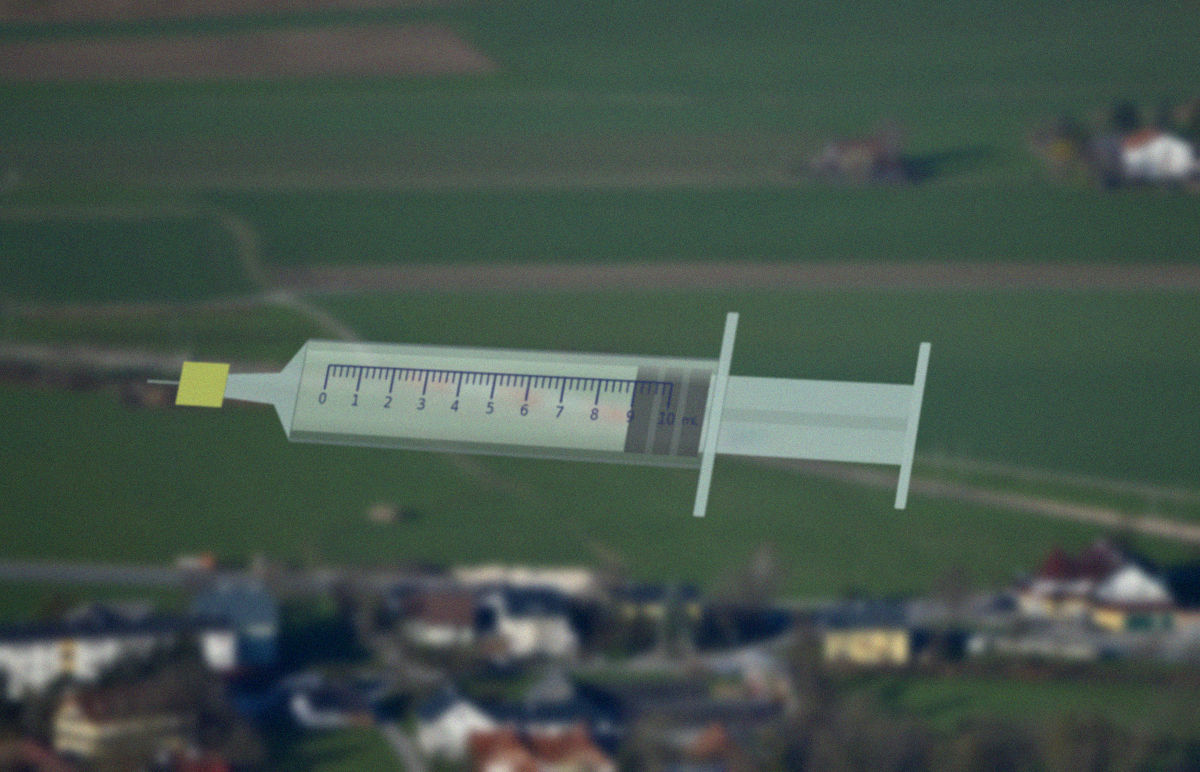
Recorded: 9 (mL)
